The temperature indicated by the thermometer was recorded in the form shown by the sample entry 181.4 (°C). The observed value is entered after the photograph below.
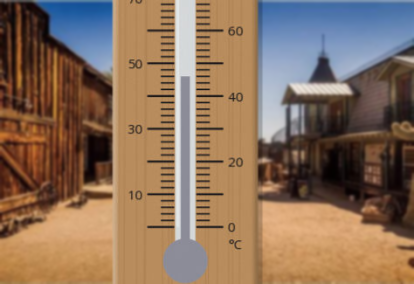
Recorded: 46 (°C)
